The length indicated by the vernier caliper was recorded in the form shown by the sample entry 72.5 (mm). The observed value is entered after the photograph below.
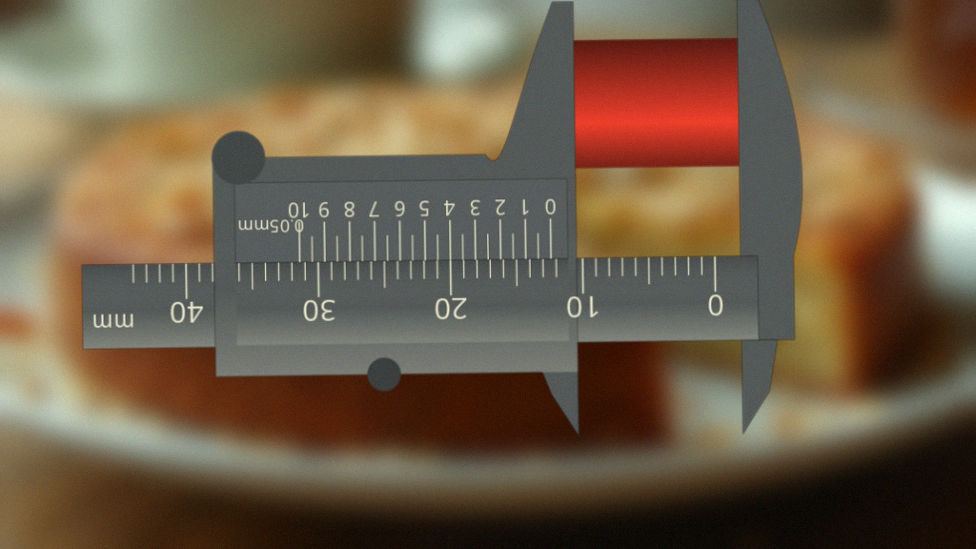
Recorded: 12.4 (mm)
